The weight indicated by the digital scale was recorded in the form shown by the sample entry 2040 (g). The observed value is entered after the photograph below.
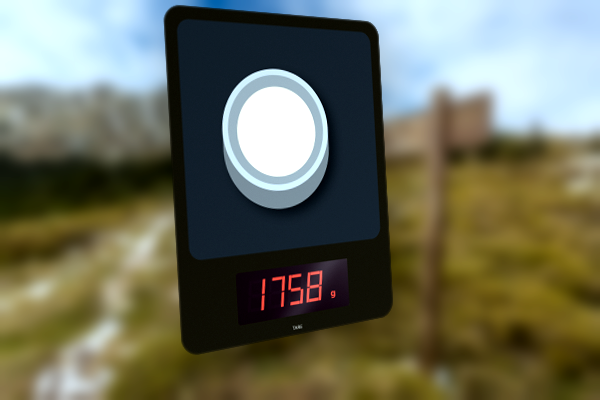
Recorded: 1758 (g)
